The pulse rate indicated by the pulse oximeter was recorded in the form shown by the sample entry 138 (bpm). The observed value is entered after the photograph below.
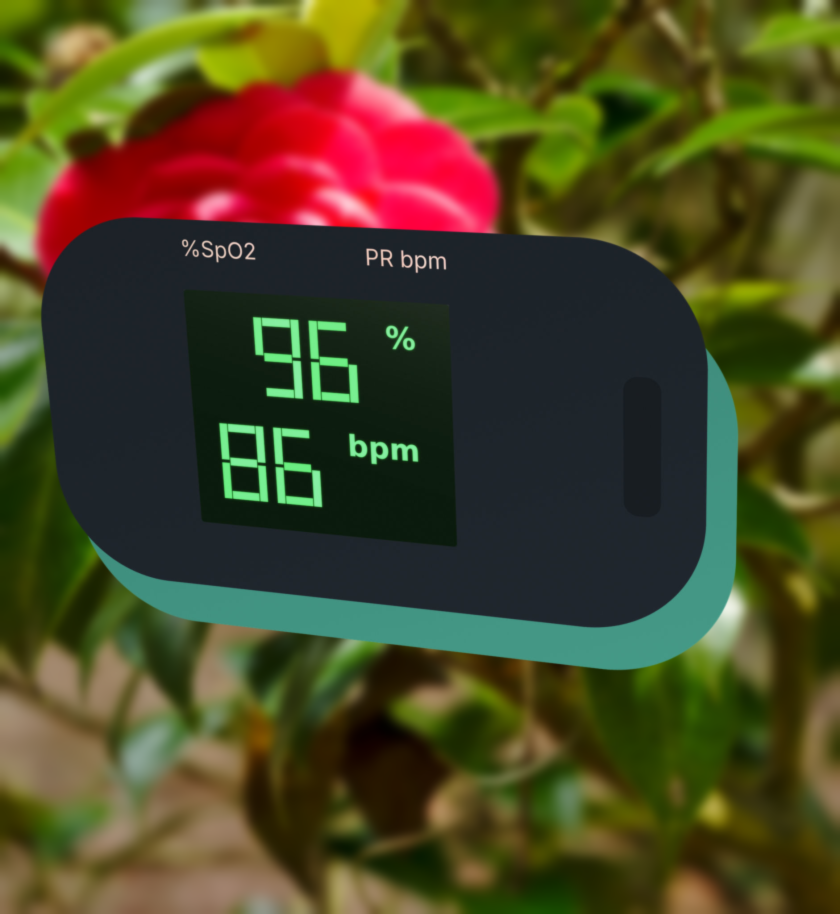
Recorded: 86 (bpm)
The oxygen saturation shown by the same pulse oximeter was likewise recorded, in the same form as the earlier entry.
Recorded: 96 (%)
